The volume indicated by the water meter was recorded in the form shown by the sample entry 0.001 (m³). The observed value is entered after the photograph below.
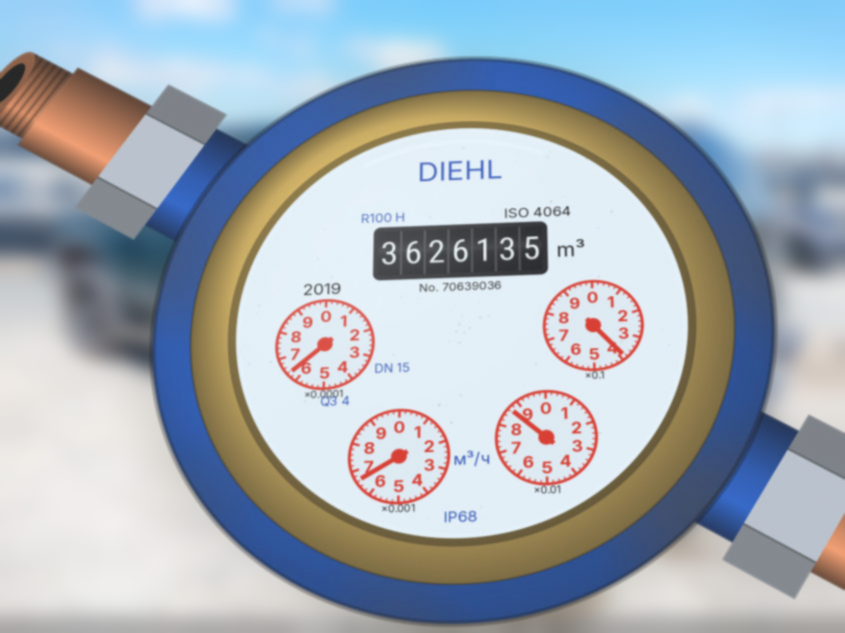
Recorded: 3626135.3866 (m³)
